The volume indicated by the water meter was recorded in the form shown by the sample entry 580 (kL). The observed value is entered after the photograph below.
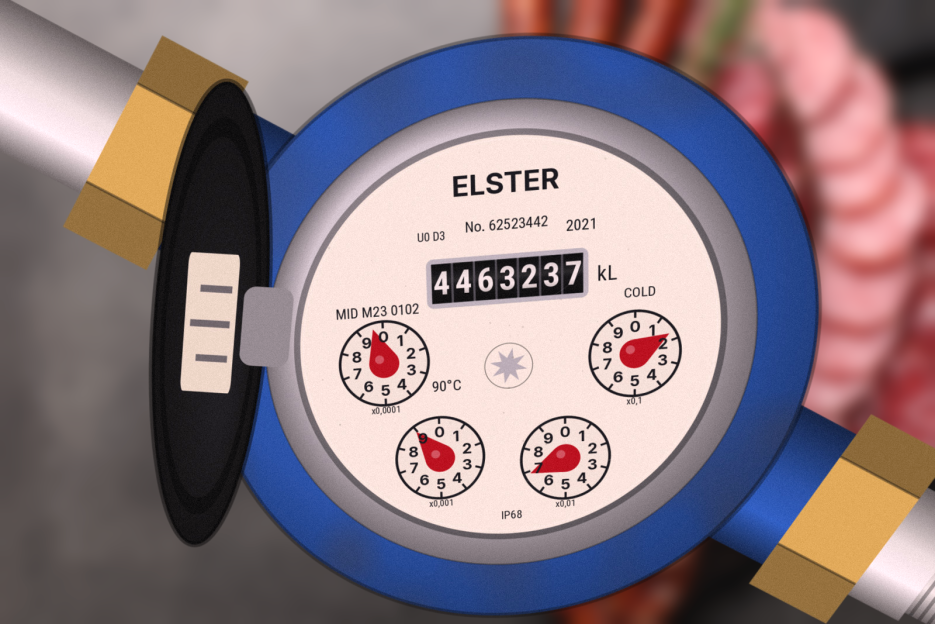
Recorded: 4463237.1689 (kL)
